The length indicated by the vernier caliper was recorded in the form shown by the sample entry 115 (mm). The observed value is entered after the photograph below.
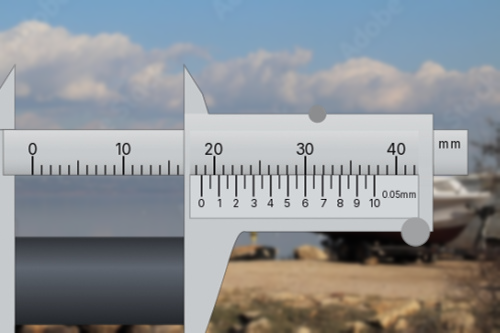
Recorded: 18.6 (mm)
